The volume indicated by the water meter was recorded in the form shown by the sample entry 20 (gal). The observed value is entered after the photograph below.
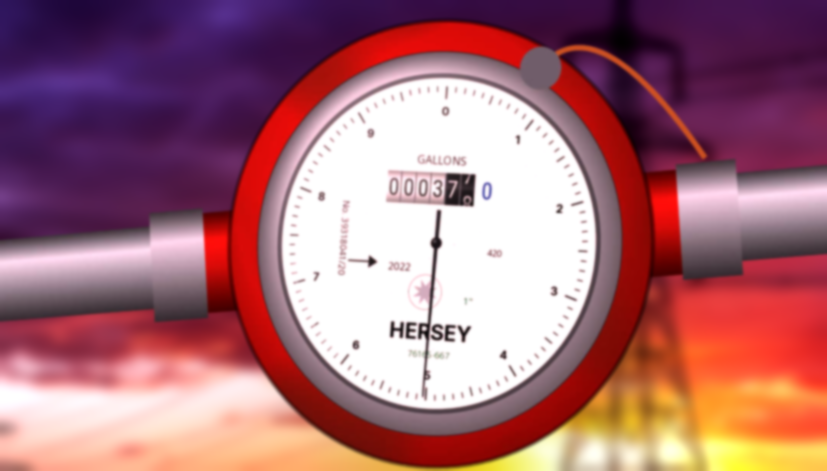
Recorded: 3775.0 (gal)
